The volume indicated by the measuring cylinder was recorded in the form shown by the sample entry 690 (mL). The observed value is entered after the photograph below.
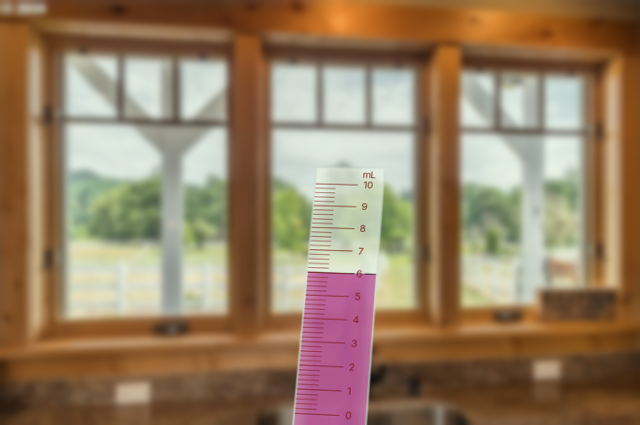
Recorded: 6 (mL)
